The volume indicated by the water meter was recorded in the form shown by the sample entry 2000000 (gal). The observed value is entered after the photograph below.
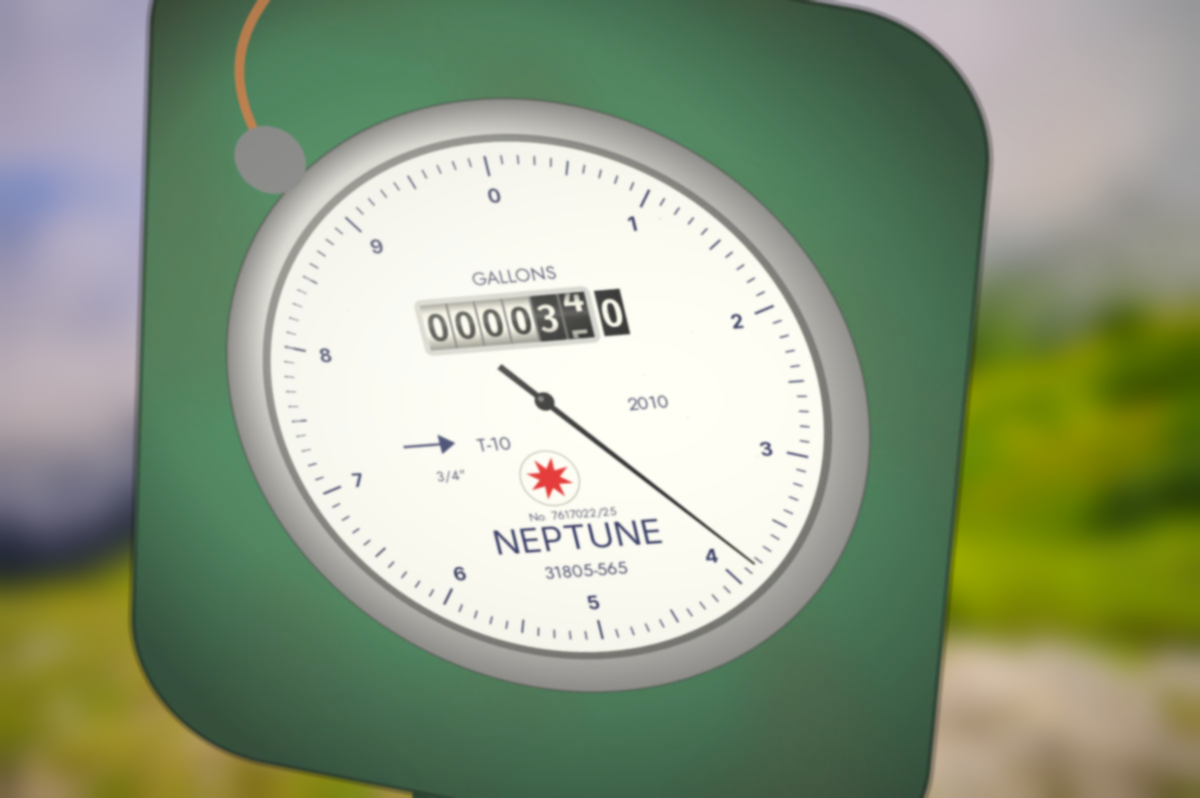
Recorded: 343.8 (gal)
